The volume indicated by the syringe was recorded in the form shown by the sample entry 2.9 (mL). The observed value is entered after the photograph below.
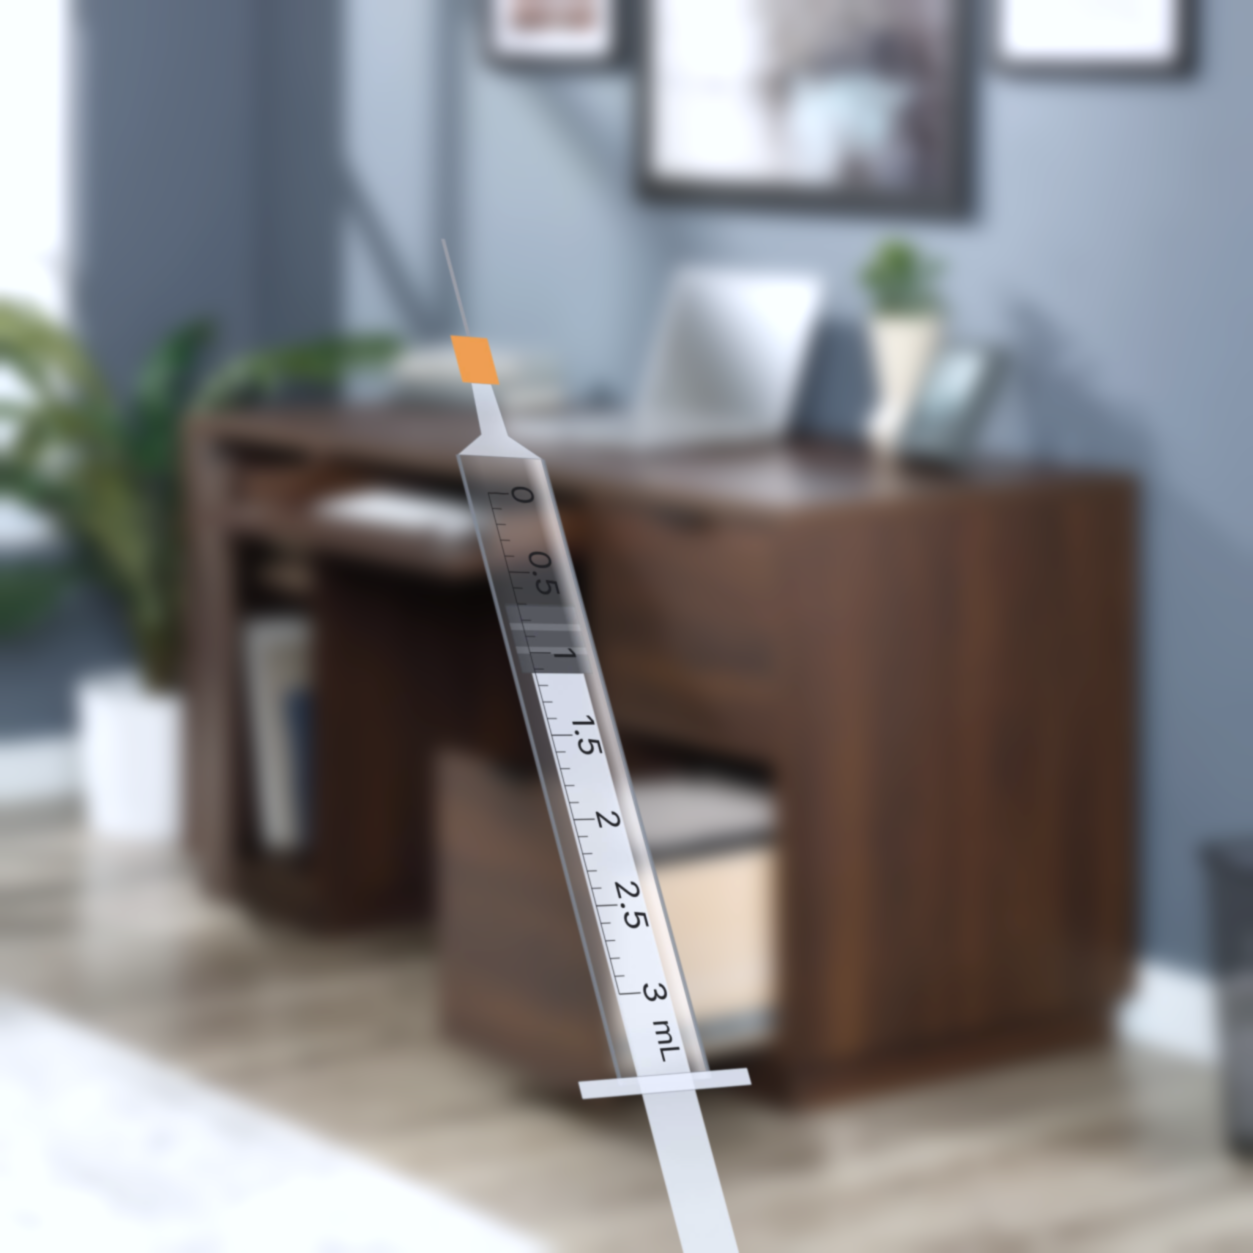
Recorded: 0.7 (mL)
